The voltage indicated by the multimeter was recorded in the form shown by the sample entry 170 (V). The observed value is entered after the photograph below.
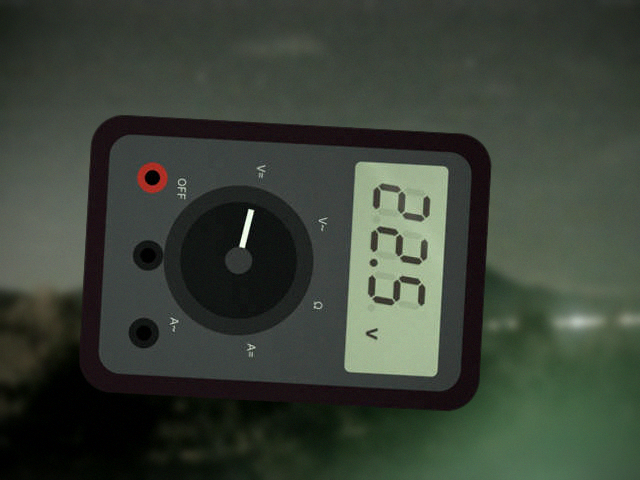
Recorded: 22.5 (V)
